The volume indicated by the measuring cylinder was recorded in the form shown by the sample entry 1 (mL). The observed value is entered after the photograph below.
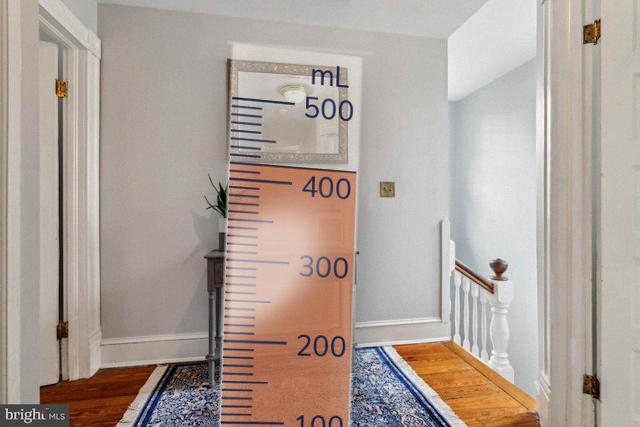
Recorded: 420 (mL)
